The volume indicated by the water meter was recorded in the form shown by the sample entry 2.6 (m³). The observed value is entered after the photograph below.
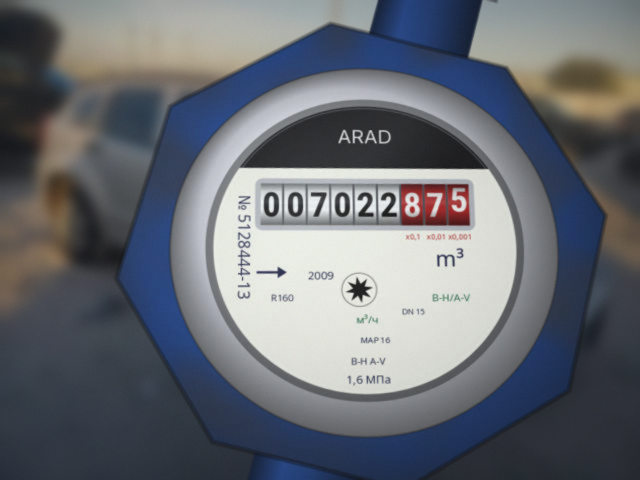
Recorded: 7022.875 (m³)
